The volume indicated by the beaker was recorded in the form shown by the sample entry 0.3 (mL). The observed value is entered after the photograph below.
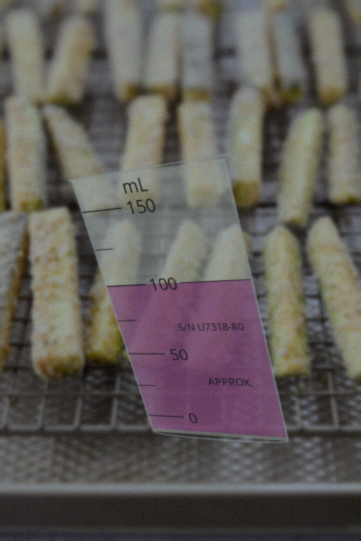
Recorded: 100 (mL)
